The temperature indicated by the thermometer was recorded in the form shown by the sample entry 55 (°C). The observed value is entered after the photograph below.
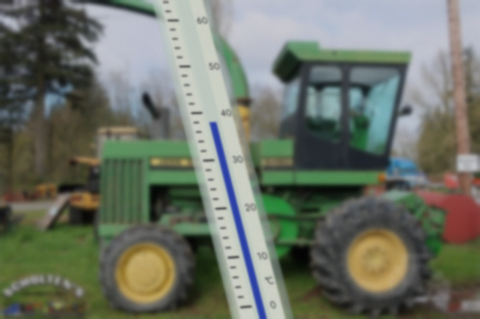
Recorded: 38 (°C)
